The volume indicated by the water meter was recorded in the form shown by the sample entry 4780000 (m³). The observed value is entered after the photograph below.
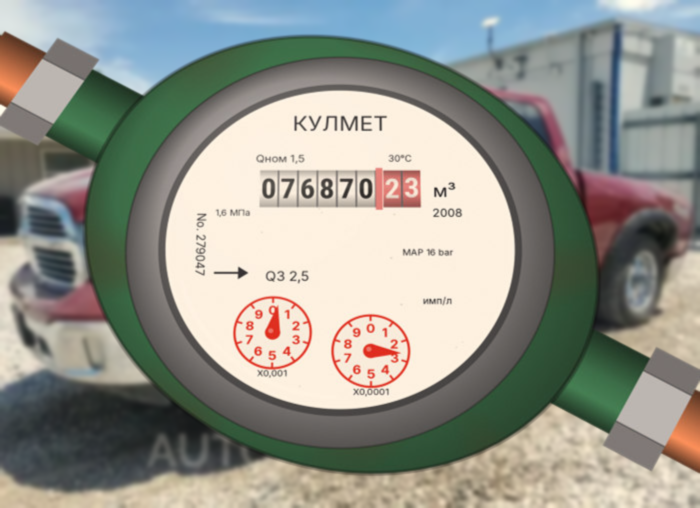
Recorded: 76870.2302 (m³)
